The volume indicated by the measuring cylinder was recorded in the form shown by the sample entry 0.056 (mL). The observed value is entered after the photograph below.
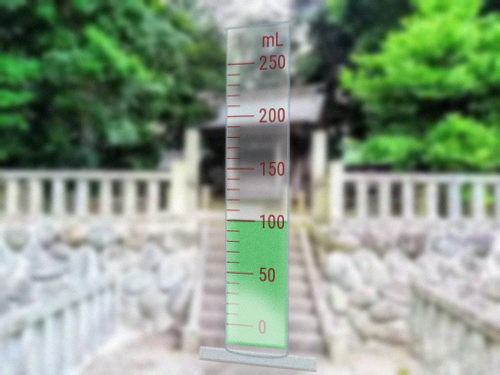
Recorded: 100 (mL)
